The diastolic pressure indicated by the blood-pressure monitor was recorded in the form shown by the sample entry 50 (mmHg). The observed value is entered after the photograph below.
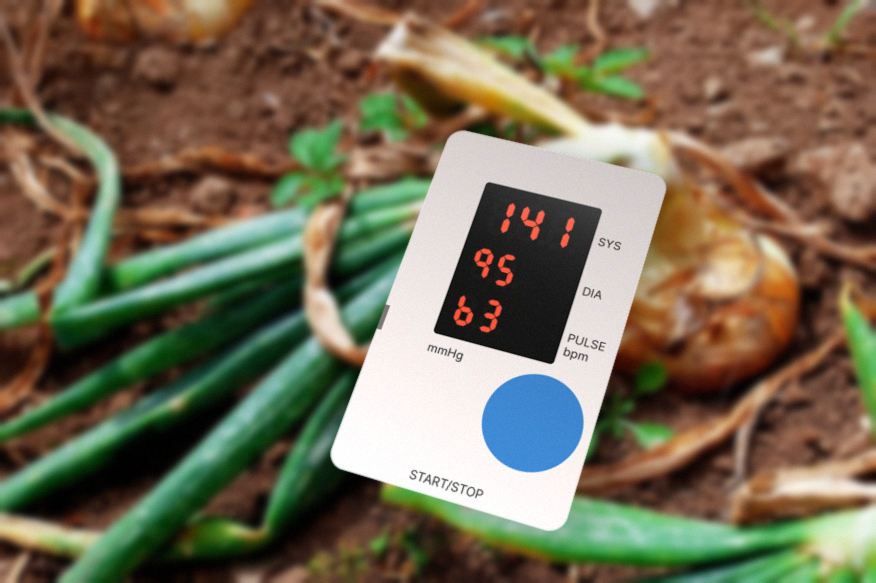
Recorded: 95 (mmHg)
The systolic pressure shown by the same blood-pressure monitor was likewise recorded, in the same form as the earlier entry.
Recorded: 141 (mmHg)
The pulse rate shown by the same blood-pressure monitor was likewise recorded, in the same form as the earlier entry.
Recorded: 63 (bpm)
